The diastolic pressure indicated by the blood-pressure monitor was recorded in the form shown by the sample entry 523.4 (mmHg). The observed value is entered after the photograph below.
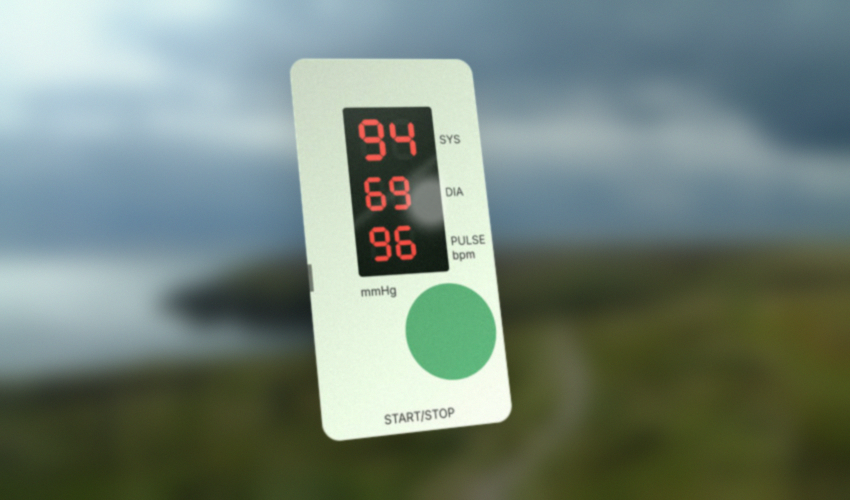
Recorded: 69 (mmHg)
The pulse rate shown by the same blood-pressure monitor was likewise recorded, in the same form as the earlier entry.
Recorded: 96 (bpm)
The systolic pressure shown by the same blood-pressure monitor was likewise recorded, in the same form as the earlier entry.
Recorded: 94 (mmHg)
